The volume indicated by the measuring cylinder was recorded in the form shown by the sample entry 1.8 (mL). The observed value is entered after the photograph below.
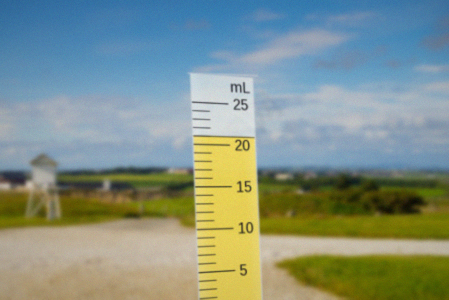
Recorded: 21 (mL)
